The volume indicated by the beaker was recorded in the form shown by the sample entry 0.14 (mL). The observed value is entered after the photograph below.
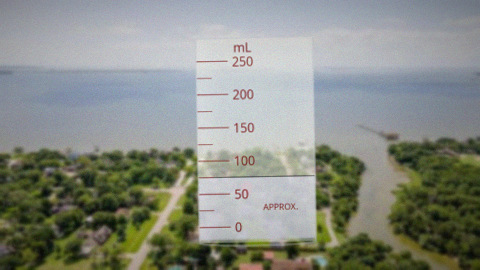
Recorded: 75 (mL)
